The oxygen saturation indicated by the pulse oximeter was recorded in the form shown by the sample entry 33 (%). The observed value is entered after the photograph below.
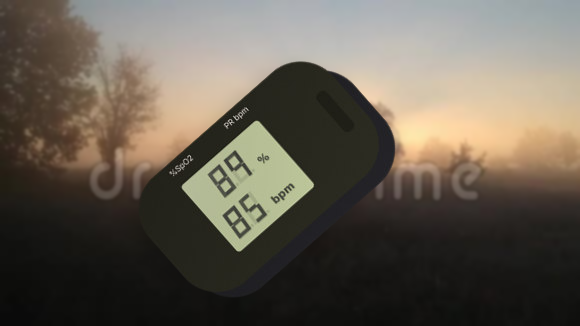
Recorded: 89 (%)
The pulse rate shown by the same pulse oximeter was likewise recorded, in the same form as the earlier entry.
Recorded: 85 (bpm)
